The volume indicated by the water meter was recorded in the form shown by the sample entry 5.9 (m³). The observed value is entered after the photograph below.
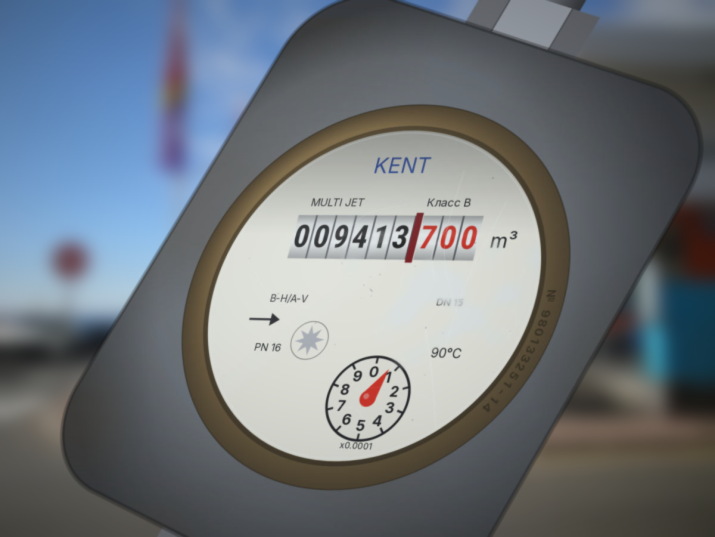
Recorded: 9413.7000 (m³)
